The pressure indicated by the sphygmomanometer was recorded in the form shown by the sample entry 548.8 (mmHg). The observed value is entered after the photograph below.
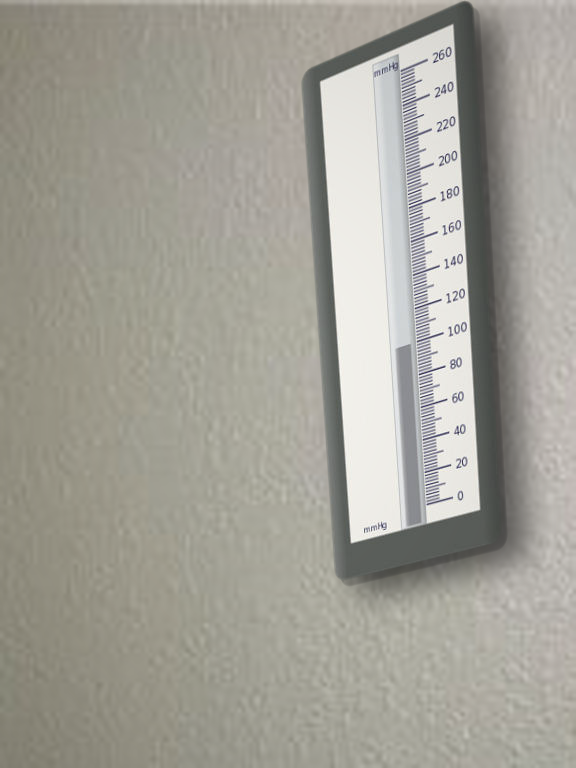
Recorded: 100 (mmHg)
